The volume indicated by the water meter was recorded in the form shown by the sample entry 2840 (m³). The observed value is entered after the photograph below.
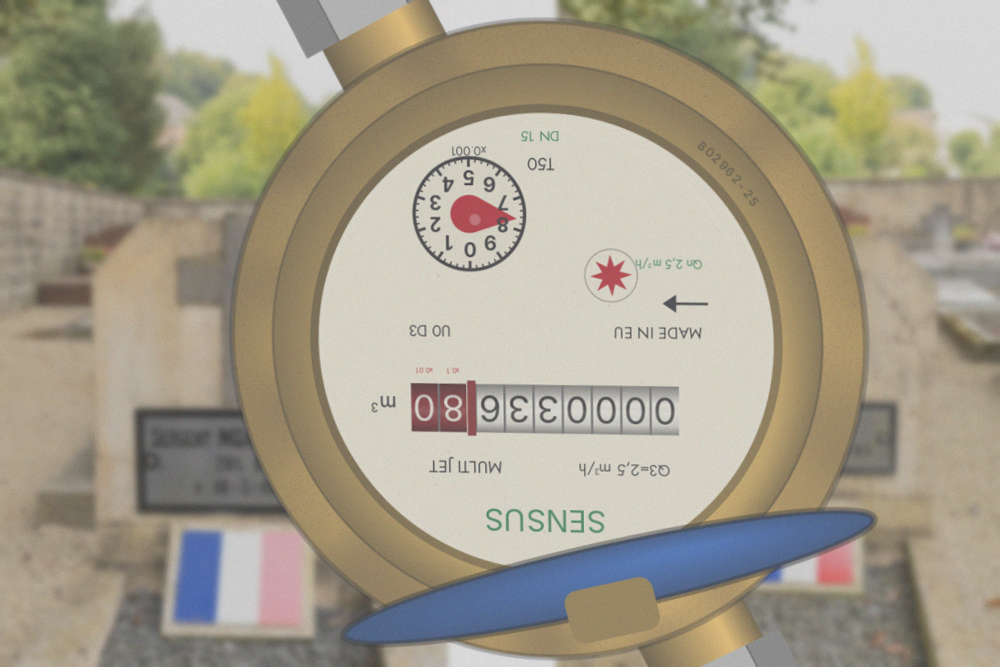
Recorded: 336.807 (m³)
